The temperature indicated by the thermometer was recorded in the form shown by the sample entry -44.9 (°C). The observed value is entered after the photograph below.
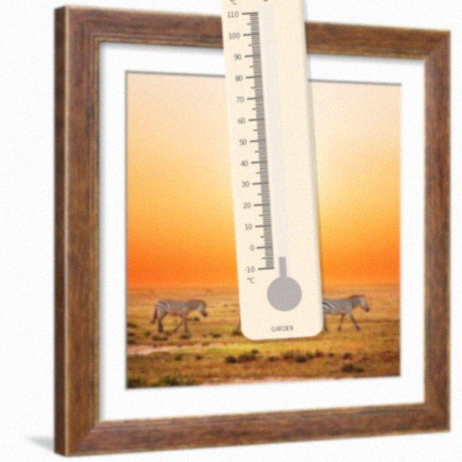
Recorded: -5 (°C)
